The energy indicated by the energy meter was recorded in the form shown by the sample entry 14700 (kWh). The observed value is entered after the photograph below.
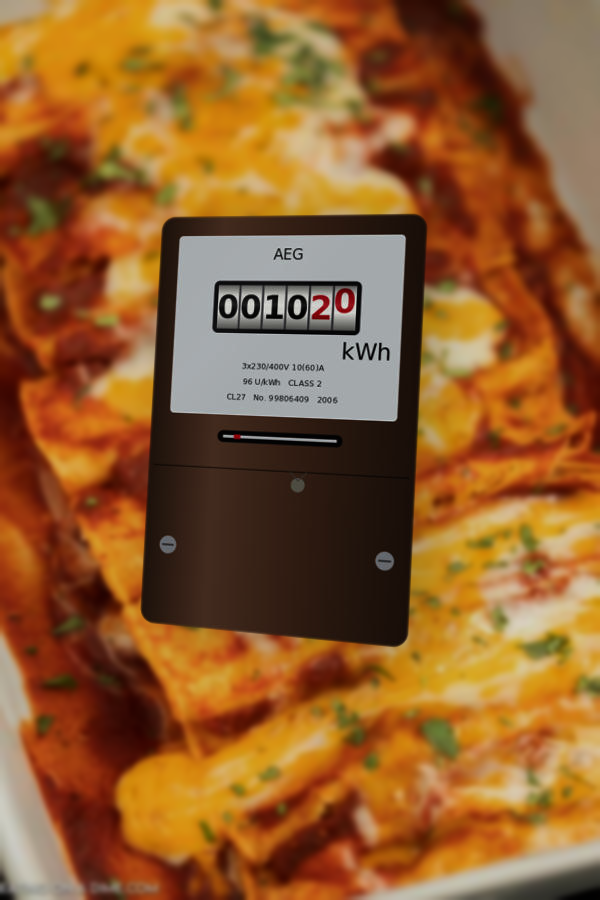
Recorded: 10.20 (kWh)
